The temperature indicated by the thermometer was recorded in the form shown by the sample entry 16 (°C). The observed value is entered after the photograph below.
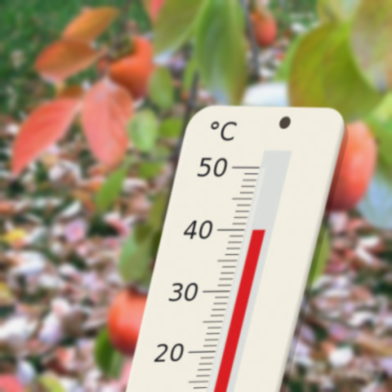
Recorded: 40 (°C)
